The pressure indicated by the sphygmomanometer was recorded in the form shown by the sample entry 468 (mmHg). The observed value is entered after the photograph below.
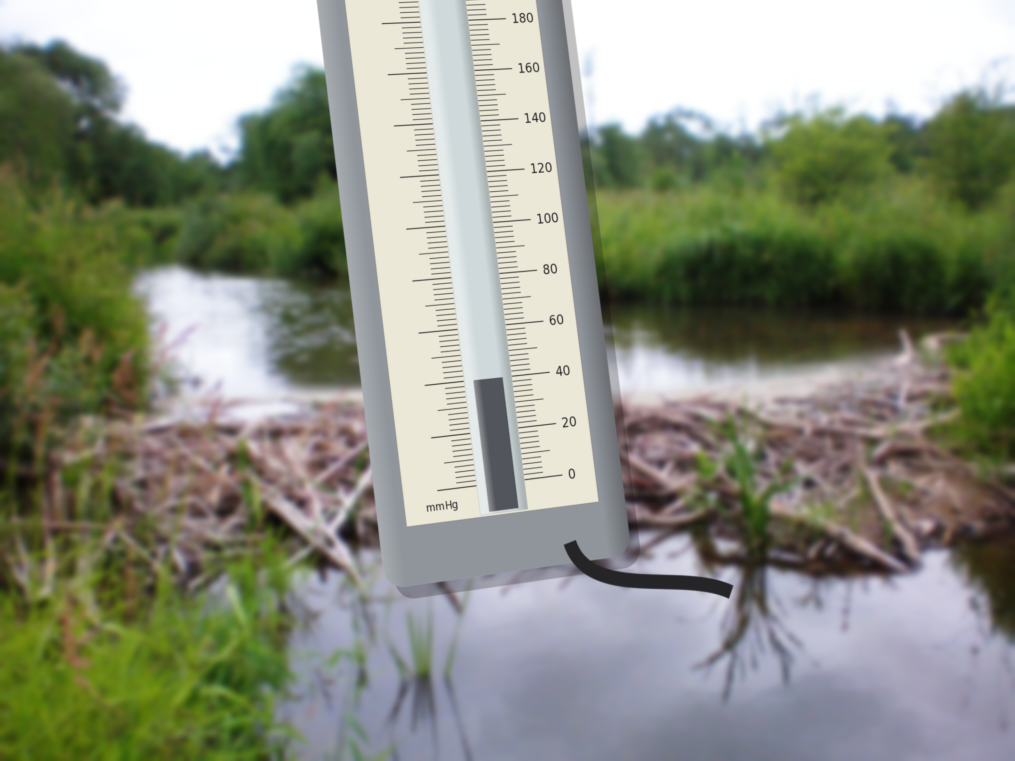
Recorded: 40 (mmHg)
